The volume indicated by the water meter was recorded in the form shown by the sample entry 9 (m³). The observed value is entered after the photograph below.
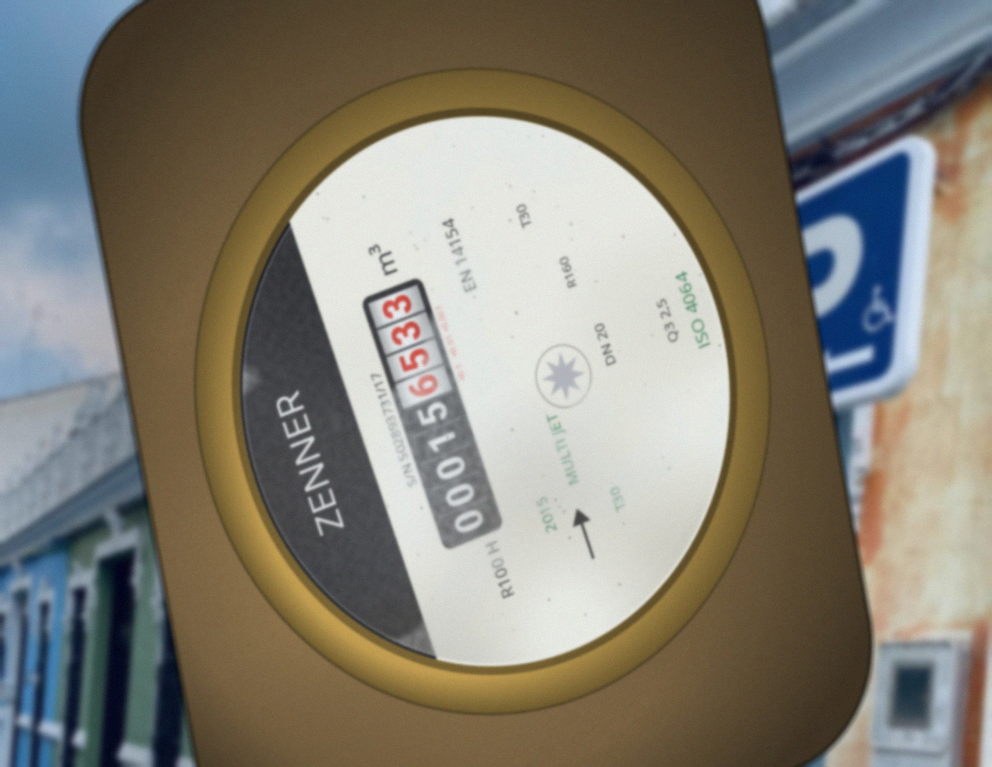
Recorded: 15.6533 (m³)
